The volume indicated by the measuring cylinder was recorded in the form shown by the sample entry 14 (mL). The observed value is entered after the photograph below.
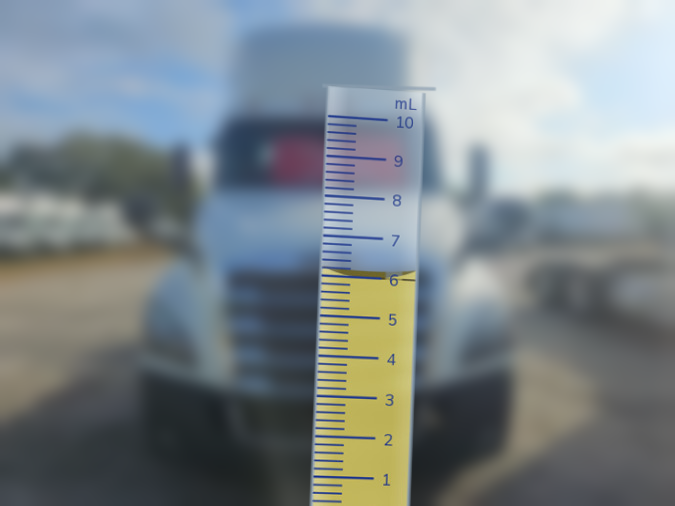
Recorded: 6 (mL)
